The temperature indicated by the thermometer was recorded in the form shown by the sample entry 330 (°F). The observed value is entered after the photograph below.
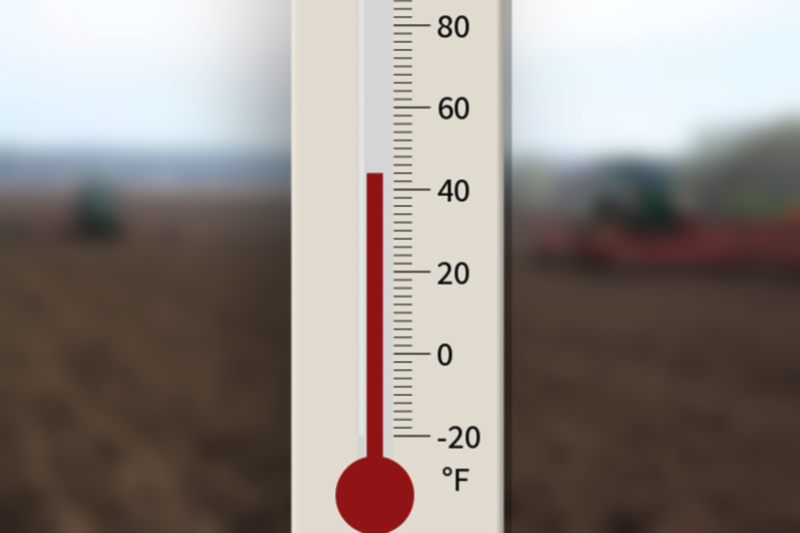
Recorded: 44 (°F)
